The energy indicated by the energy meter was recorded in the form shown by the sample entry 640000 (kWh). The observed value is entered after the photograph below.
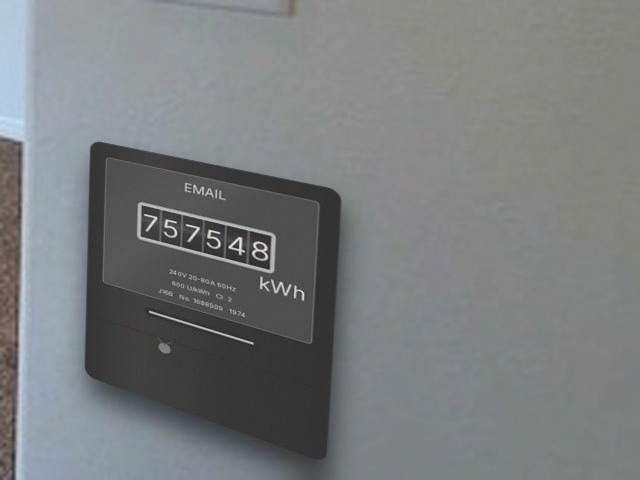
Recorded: 757548 (kWh)
